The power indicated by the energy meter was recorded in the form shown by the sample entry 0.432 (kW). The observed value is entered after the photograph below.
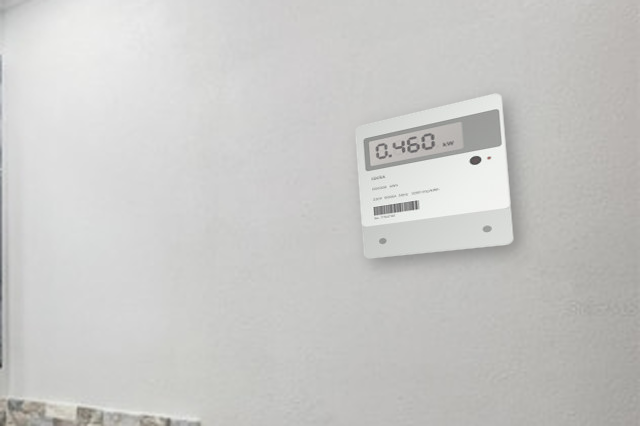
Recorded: 0.460 (kW)
